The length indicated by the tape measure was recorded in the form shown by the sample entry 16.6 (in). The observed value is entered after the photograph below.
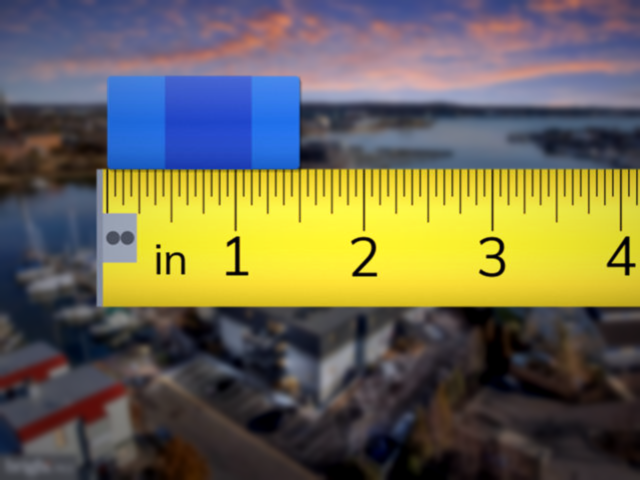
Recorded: 1.5 (in)
